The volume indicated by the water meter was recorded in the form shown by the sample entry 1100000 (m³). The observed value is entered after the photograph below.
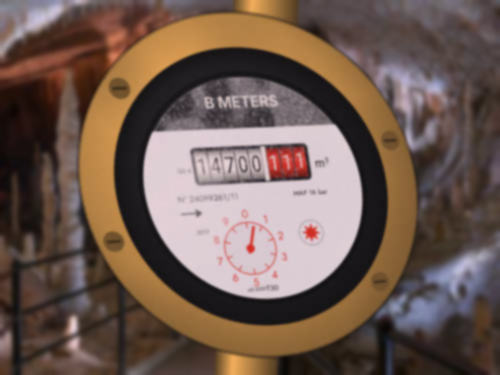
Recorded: 14700.1110 (m³)
